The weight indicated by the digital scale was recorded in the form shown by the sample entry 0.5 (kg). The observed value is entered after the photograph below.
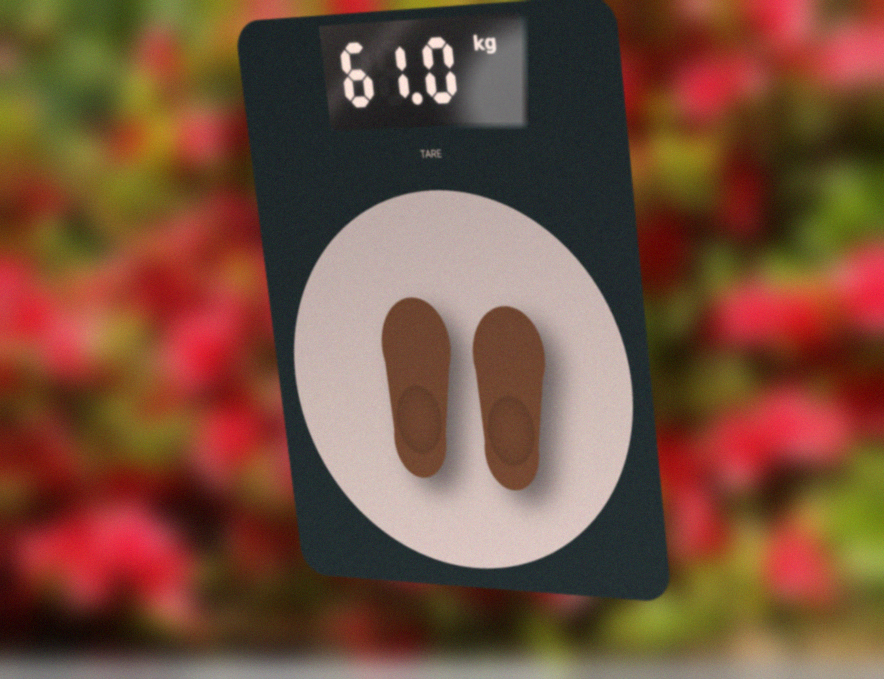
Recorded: 61.0 (kg)
